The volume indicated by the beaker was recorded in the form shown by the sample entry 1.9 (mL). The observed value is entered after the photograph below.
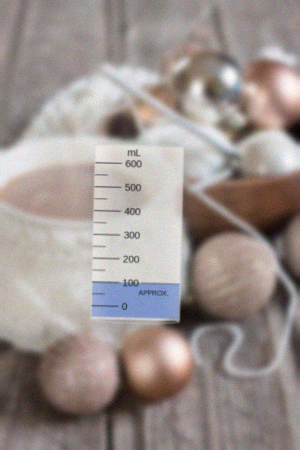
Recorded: 100 (mL)
